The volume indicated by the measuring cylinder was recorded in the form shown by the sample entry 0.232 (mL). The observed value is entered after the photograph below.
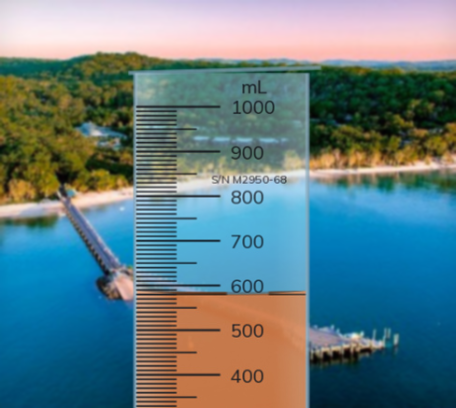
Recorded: 580 (mL)
